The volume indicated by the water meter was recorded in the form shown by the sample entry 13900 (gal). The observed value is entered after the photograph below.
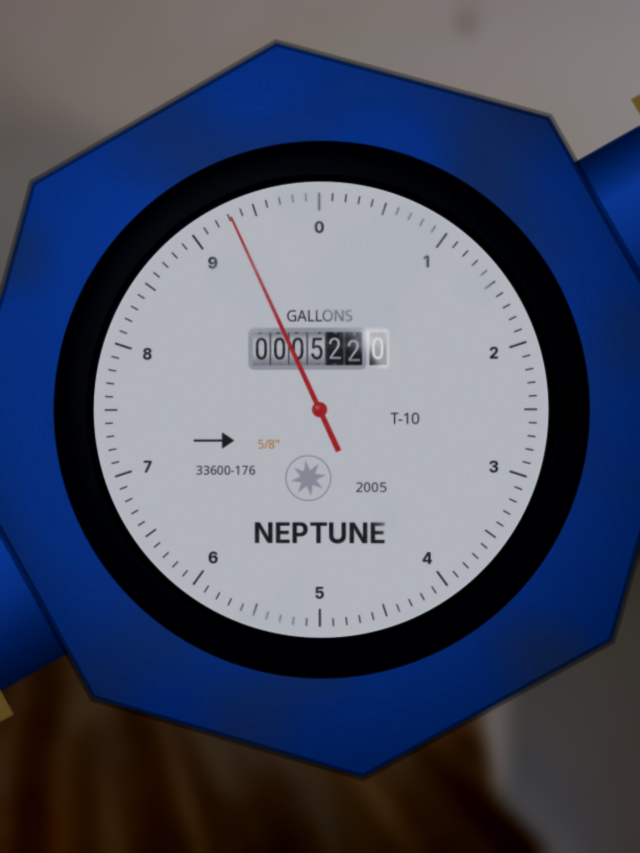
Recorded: 5219.3 (gal)
